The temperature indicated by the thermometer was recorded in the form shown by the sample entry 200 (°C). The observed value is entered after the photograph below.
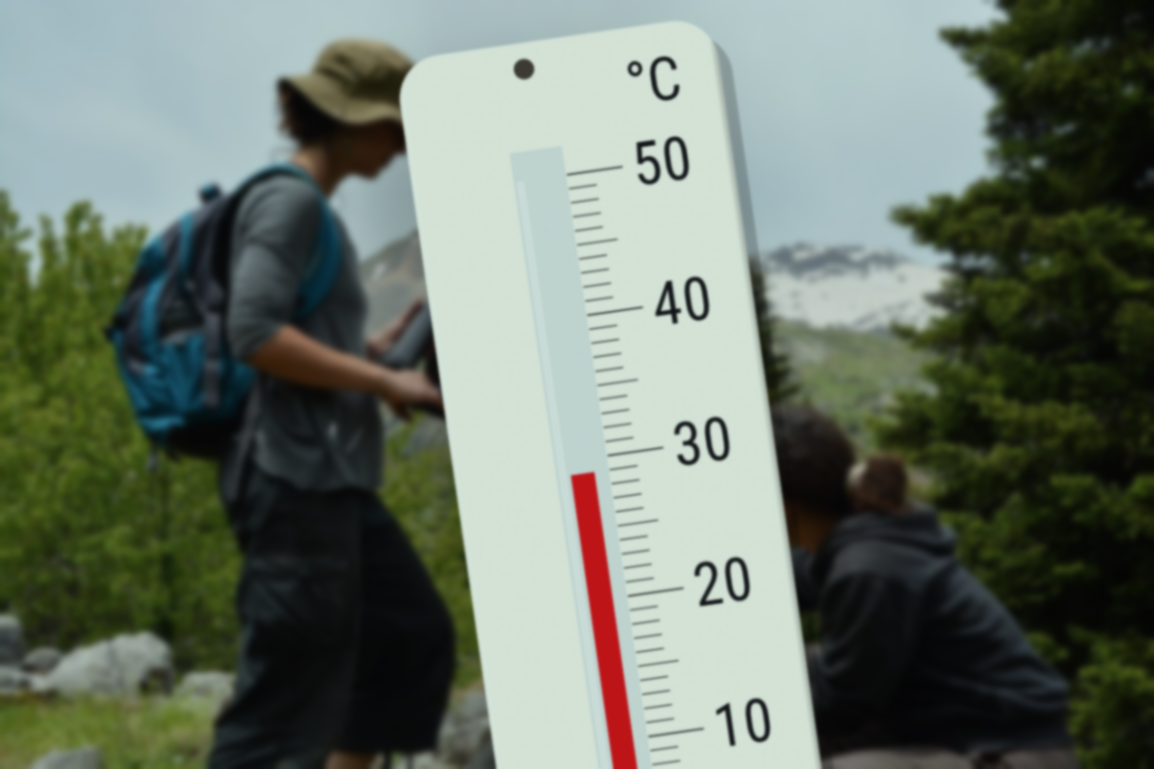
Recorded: 29 (°C)
